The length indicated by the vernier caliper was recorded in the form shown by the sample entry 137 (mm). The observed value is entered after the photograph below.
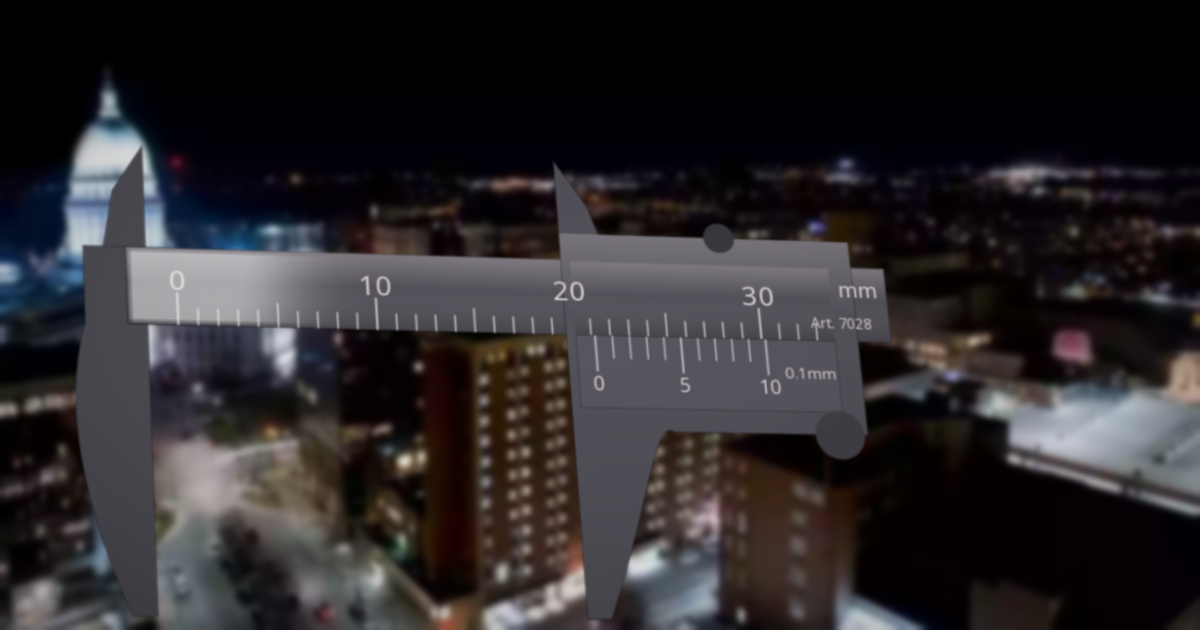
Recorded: 21.2 (mm)
